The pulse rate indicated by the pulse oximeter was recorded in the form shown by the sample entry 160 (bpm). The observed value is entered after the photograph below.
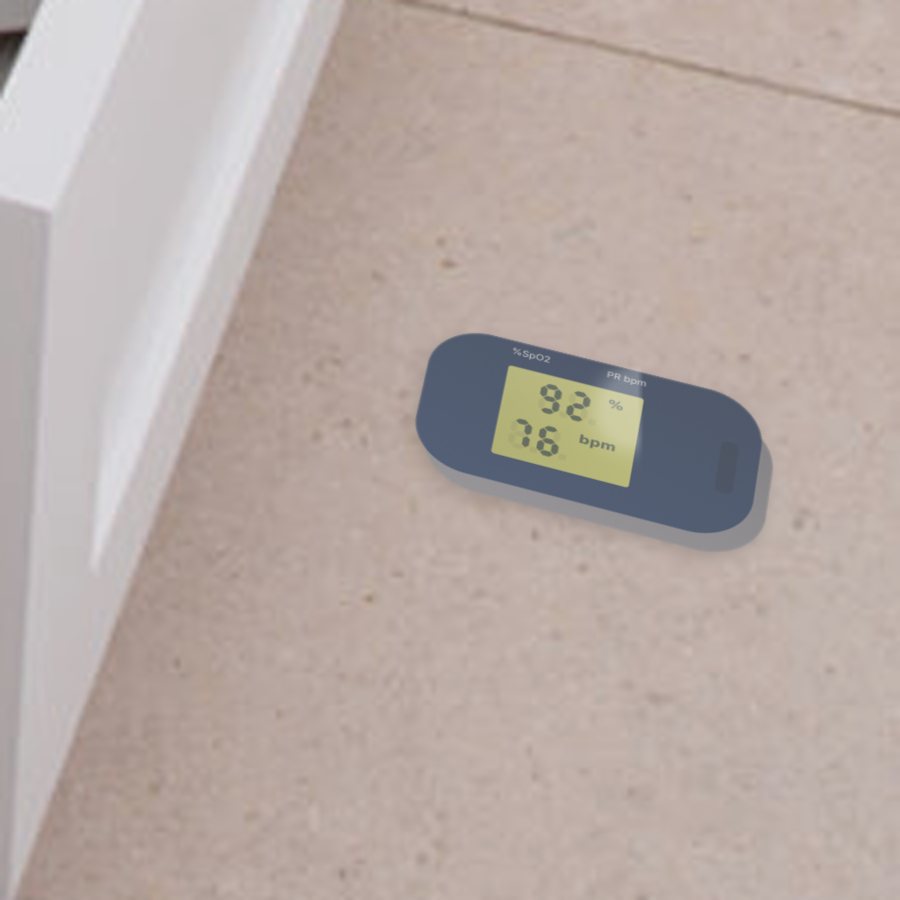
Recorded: 76 (bpm)
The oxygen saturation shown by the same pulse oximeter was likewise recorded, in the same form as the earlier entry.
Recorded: 92 (%)
